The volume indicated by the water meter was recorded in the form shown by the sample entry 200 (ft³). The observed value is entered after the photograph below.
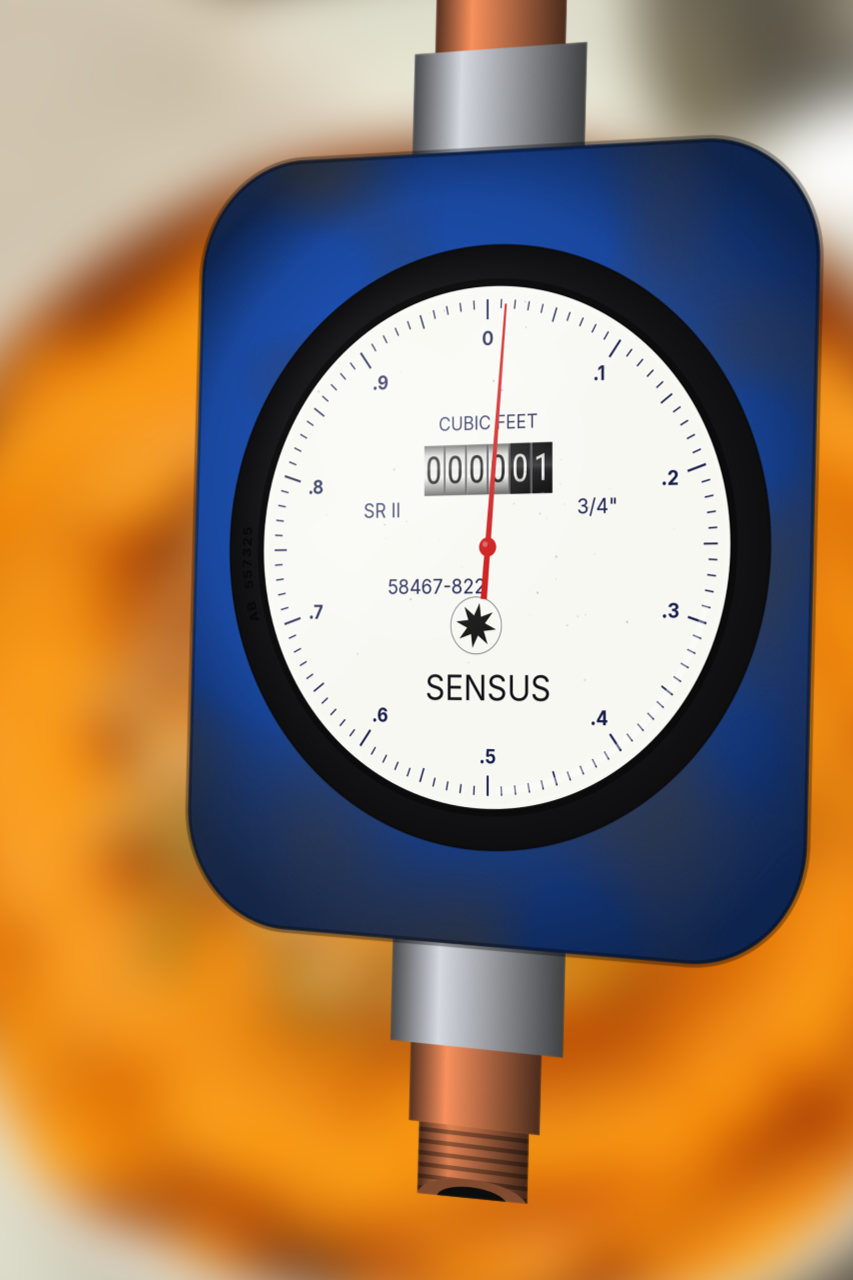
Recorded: 1.01 (ft³)
